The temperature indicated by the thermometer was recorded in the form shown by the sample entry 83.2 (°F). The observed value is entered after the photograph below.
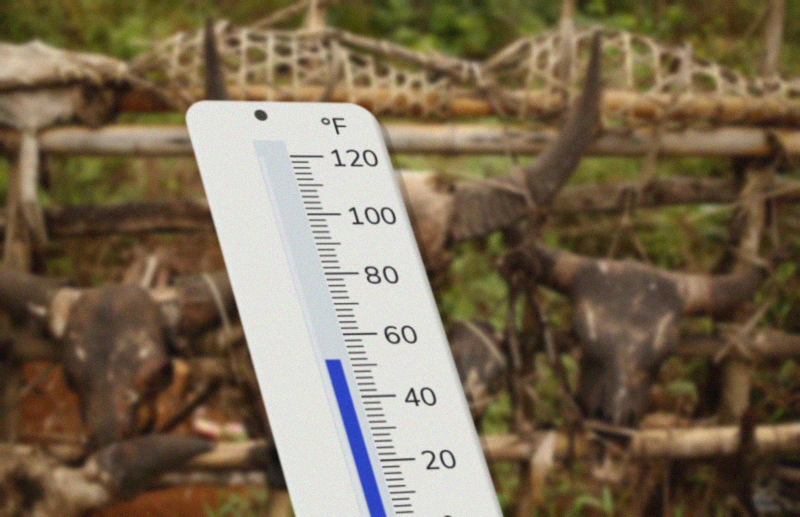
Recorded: 52 (°F)
